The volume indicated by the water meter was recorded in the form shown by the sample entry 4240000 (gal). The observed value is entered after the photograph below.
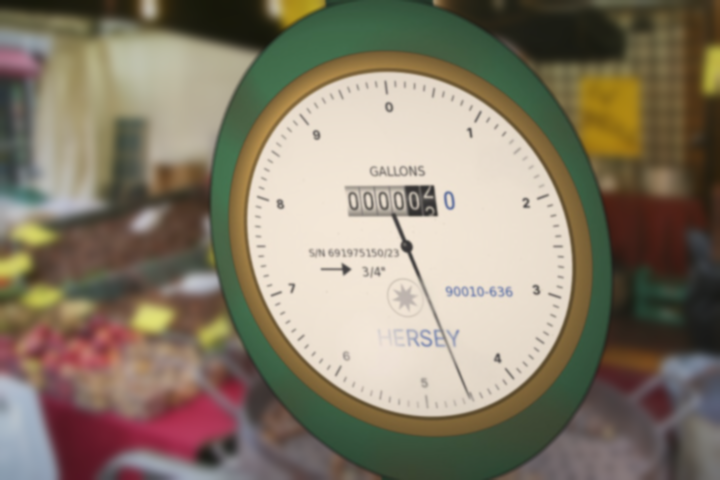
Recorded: 24.5 (gal)
